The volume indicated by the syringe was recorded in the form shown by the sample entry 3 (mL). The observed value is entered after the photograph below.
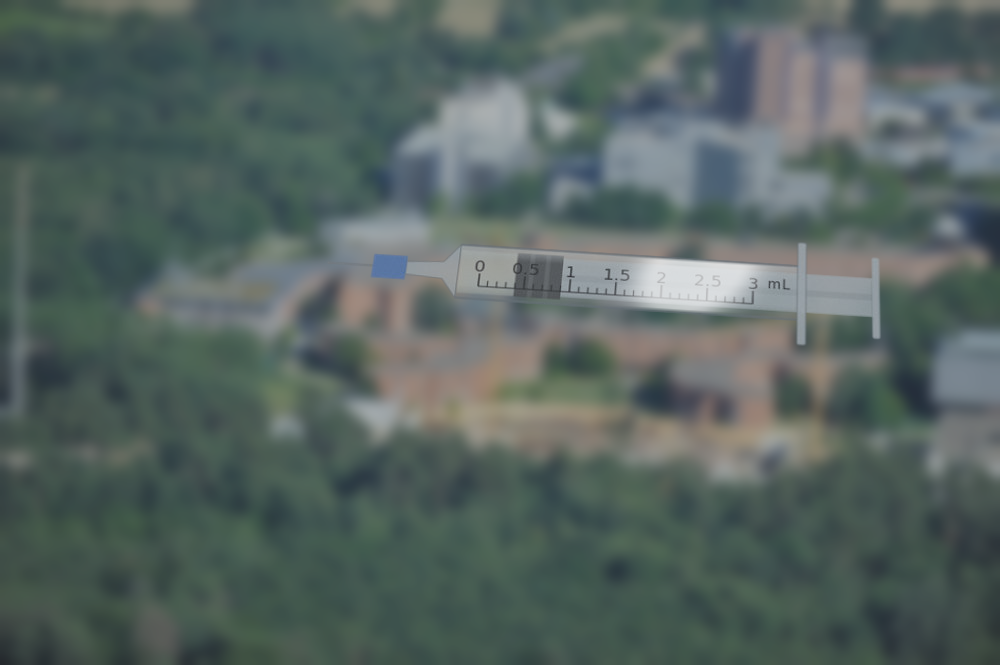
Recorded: 0.4 (mL)
